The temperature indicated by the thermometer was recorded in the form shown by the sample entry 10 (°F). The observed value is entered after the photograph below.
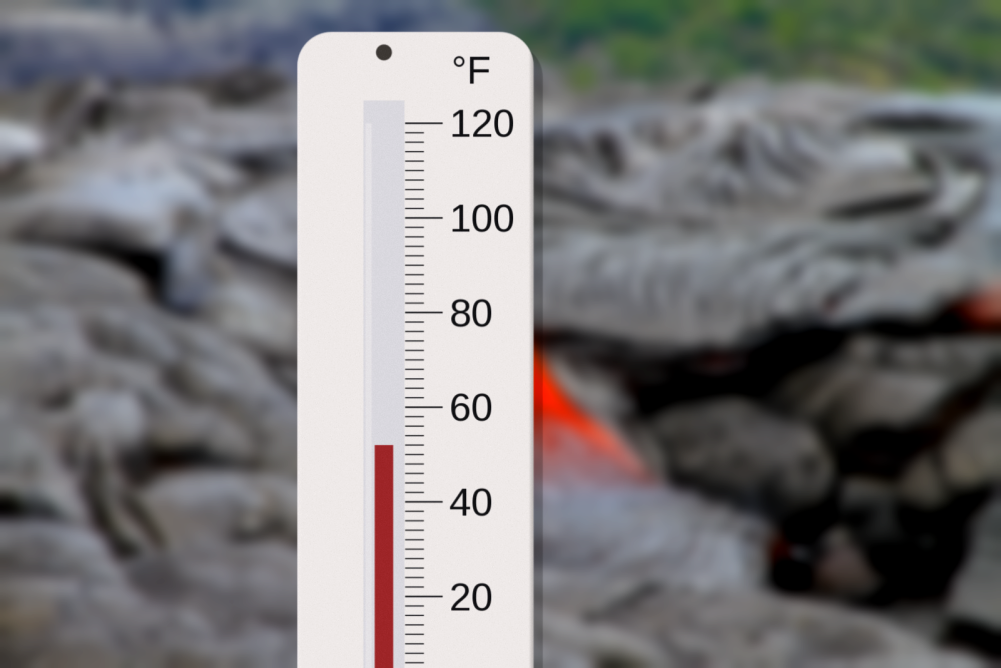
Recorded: 52 (°F)
